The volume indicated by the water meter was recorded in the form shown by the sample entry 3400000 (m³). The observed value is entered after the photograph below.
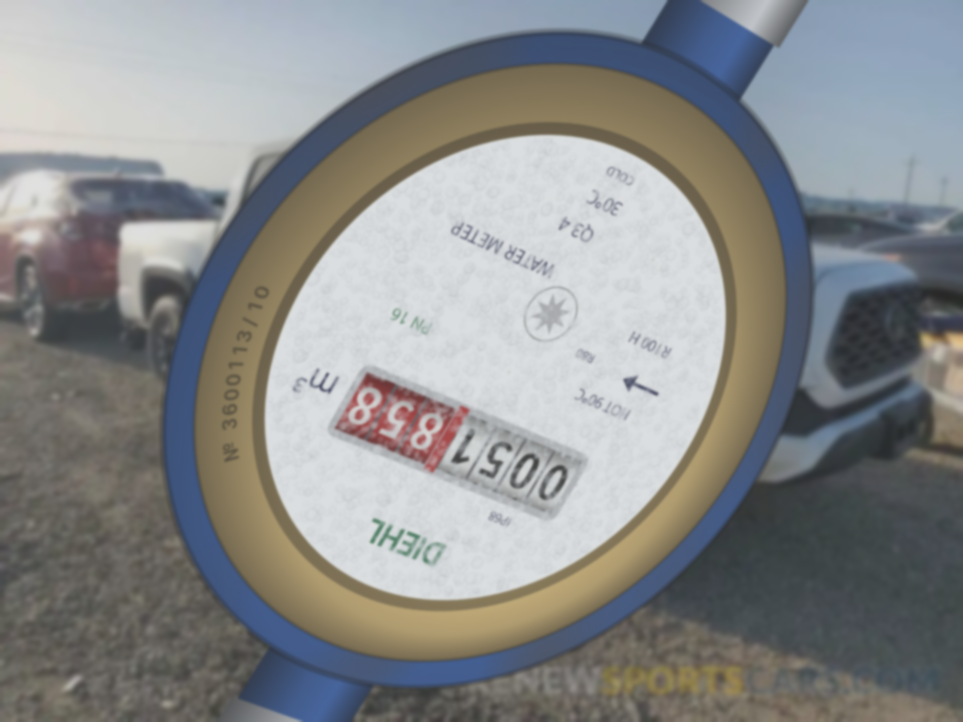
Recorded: 51.858 (m³)
